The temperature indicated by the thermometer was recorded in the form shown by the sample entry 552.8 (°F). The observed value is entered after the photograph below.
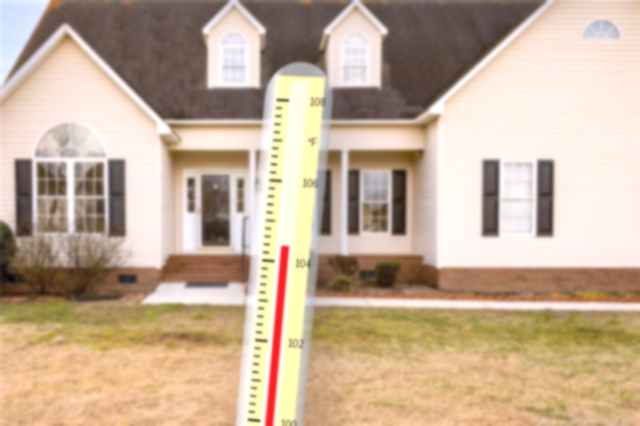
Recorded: 104.4 (°F)
